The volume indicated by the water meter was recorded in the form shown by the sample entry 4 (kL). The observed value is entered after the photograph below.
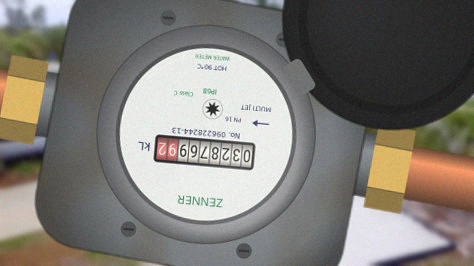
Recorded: 328769.92 (kL)
